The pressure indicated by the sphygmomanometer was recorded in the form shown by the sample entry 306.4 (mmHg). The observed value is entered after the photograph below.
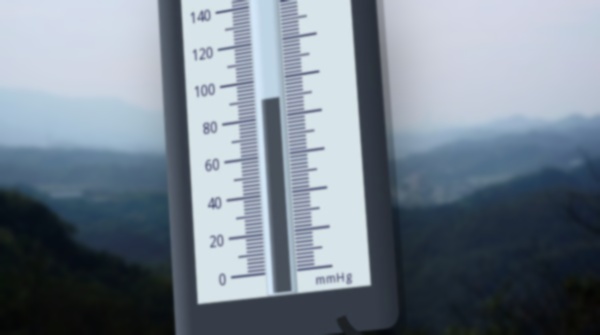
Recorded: 90 (mmHg)
